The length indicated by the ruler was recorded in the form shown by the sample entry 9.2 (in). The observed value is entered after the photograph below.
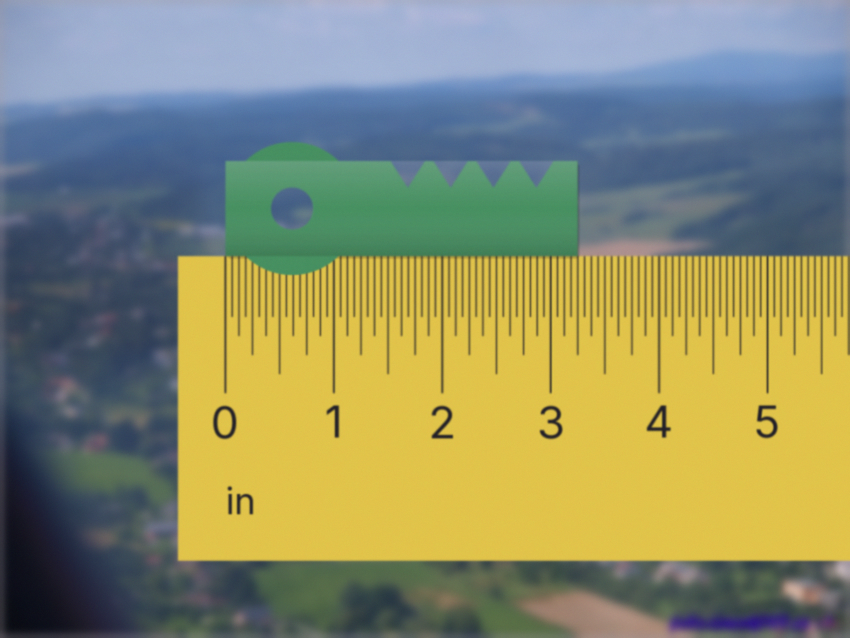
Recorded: 3.25 (in)
